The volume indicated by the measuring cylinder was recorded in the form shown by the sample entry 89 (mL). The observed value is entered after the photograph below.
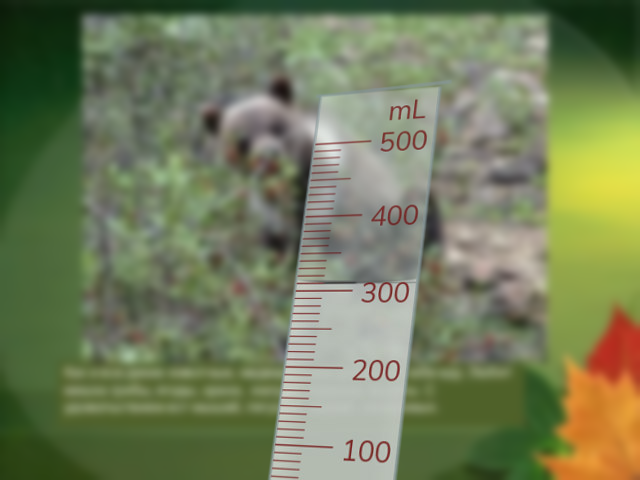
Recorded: 310 (mL)
